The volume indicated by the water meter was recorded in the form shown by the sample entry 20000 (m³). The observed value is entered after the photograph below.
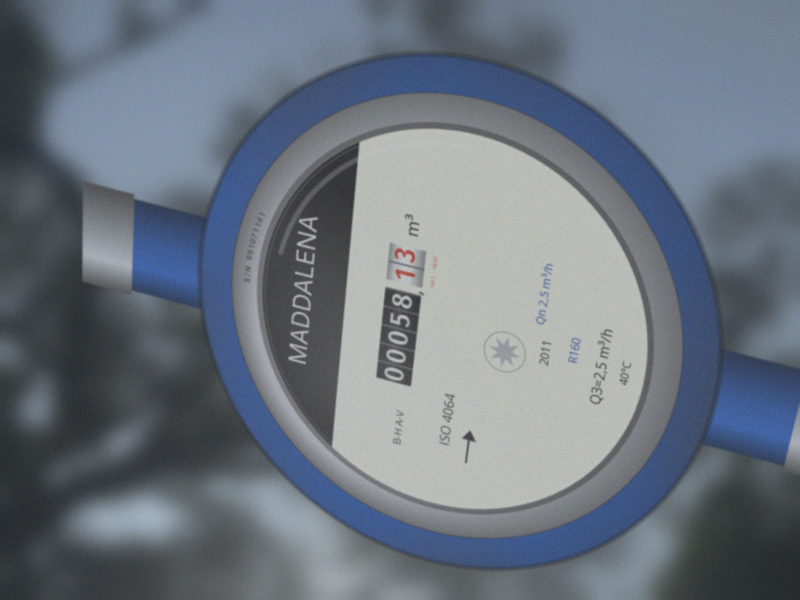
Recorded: 58.13 (m³)
